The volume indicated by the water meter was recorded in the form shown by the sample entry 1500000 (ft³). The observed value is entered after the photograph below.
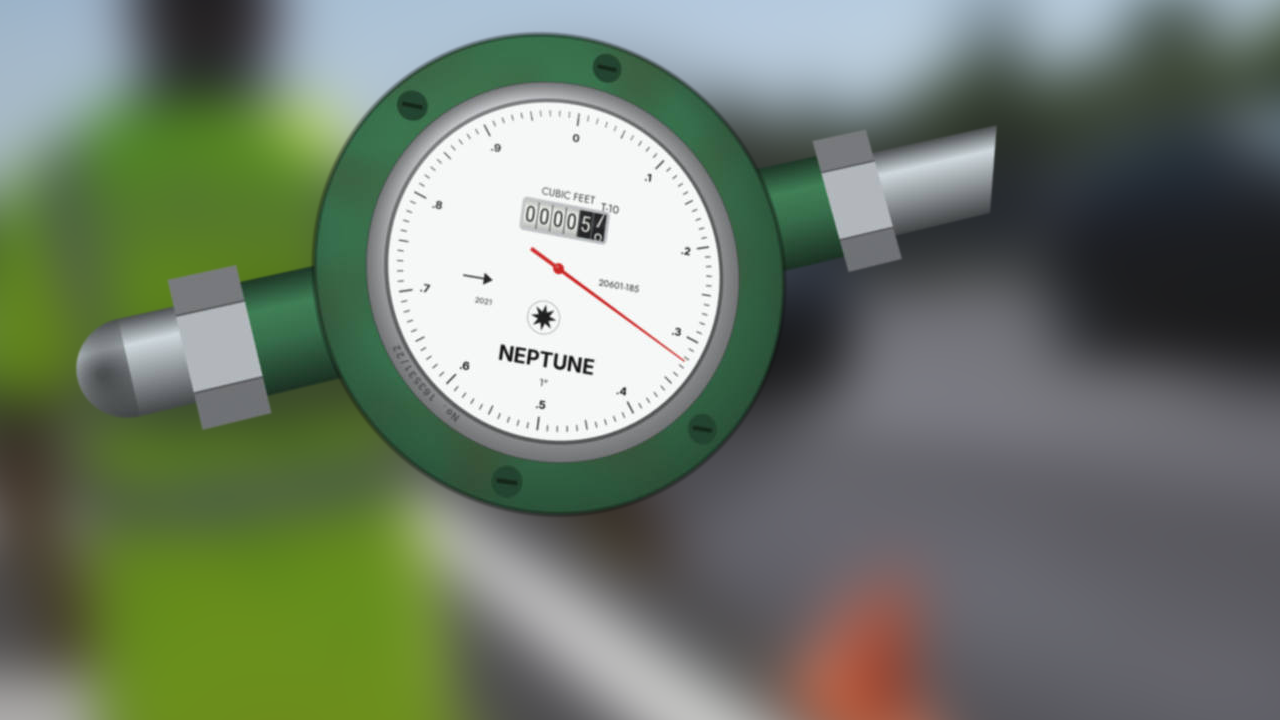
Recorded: 57.32 (ft³)
